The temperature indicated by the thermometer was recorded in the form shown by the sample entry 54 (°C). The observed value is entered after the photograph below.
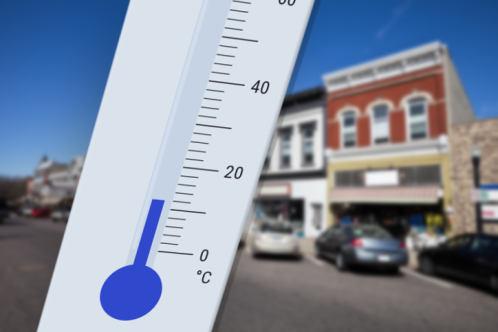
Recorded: 12 (°C)
